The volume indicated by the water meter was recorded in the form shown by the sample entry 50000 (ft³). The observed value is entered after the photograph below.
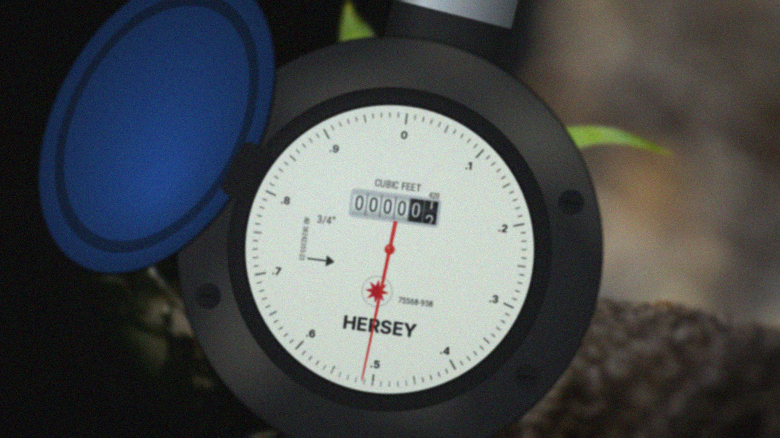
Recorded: 1.51 (ft³)
